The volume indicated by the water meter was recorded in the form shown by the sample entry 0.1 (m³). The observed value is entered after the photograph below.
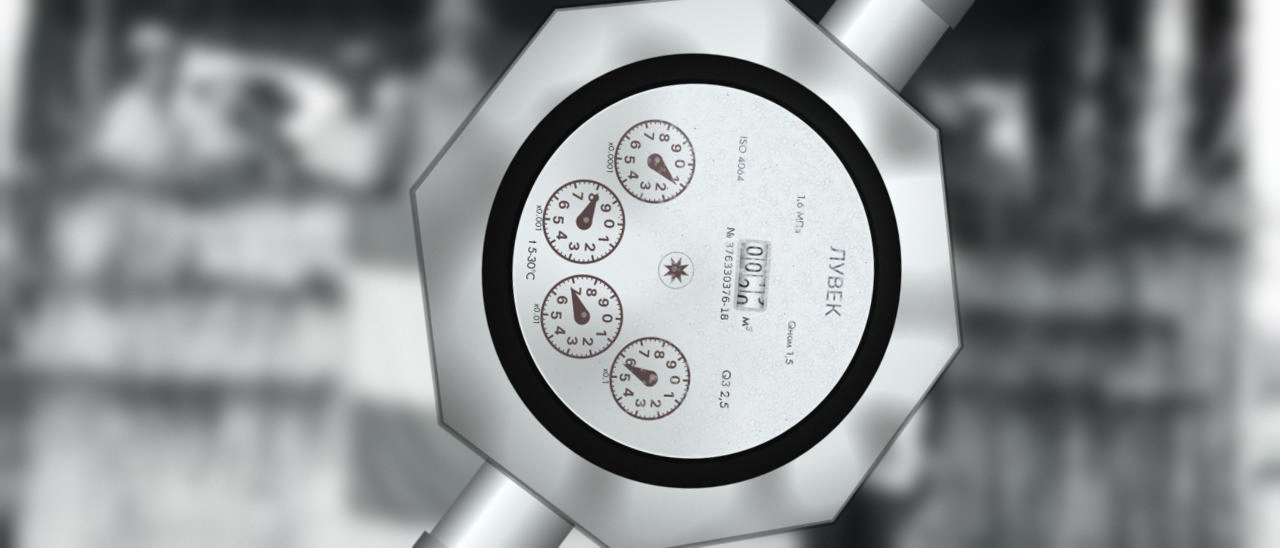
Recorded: 19.5681 (m³)
